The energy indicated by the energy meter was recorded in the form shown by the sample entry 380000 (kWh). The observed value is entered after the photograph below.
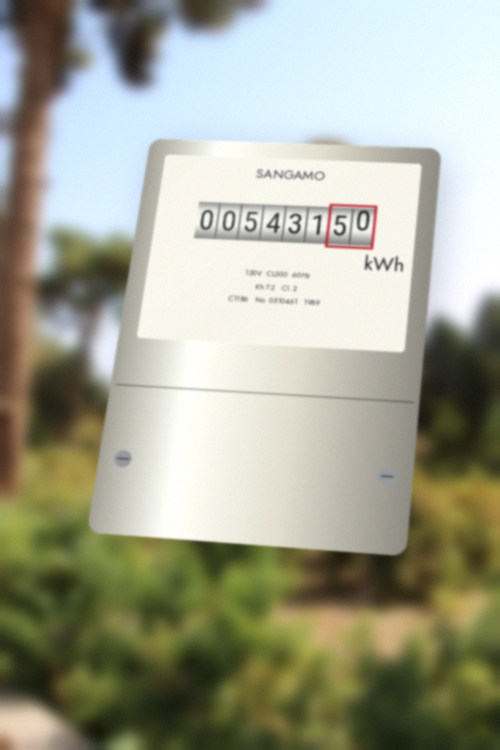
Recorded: 5431.50 (kWh)
